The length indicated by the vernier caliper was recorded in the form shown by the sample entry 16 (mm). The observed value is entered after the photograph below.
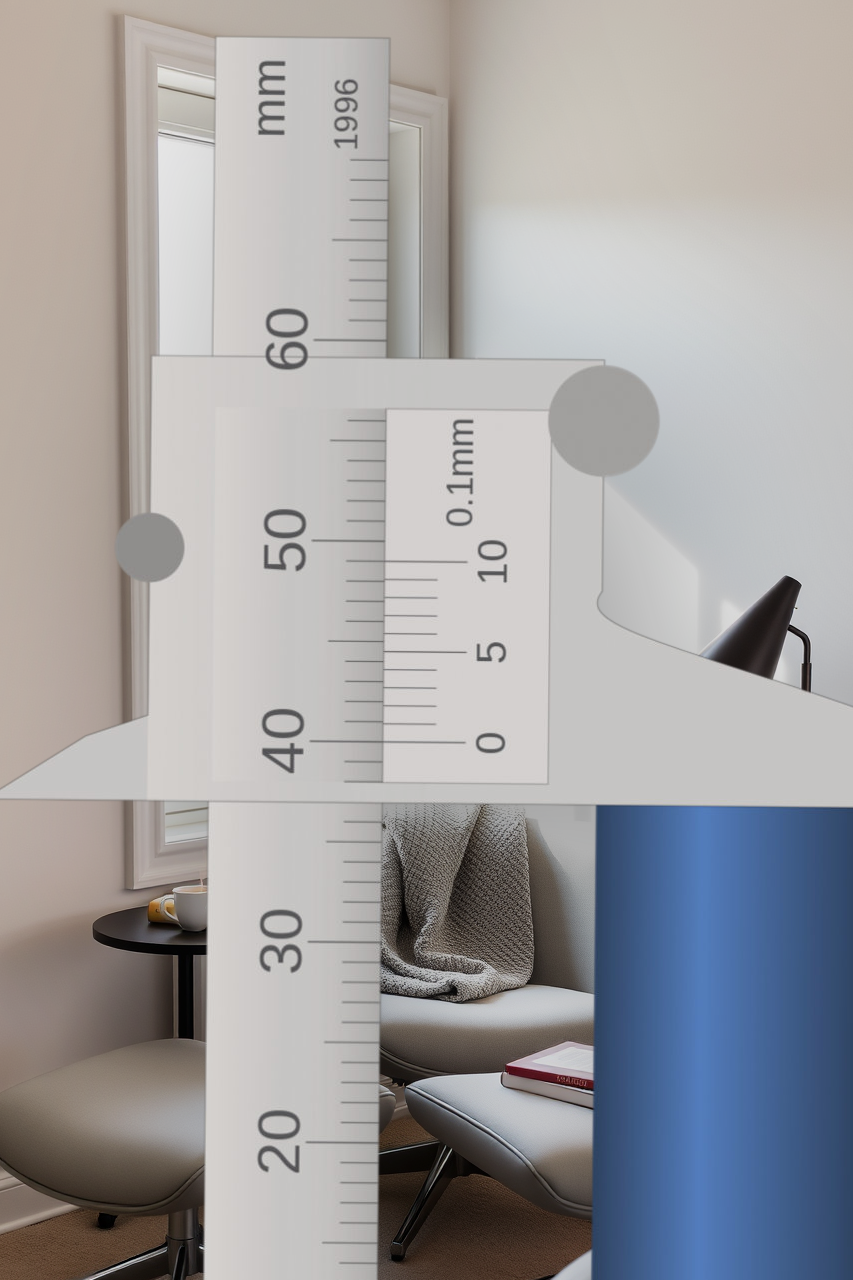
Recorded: 40.0 (mm)
